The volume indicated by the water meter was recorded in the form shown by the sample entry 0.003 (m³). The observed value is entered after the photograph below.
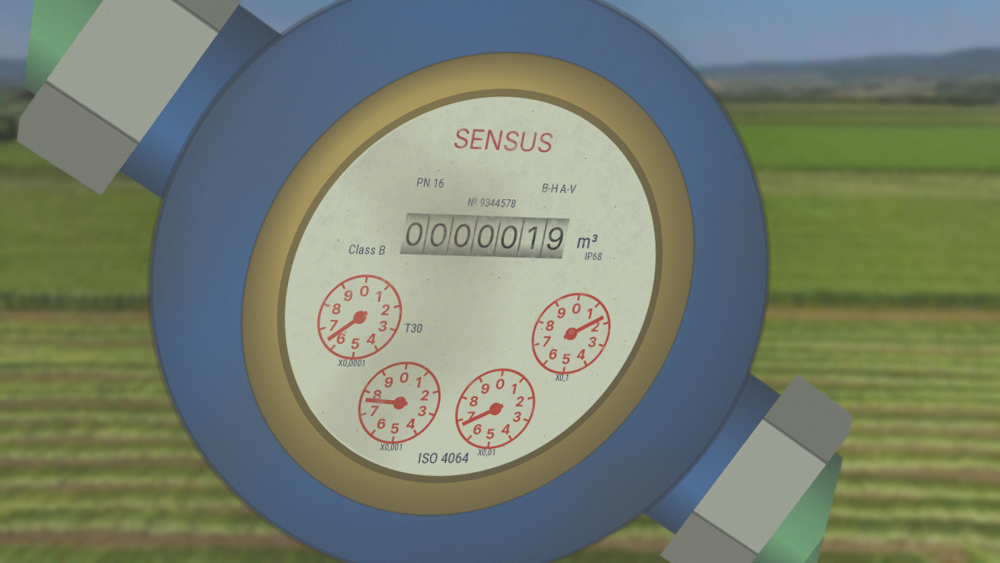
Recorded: 19.1676 (m³)
